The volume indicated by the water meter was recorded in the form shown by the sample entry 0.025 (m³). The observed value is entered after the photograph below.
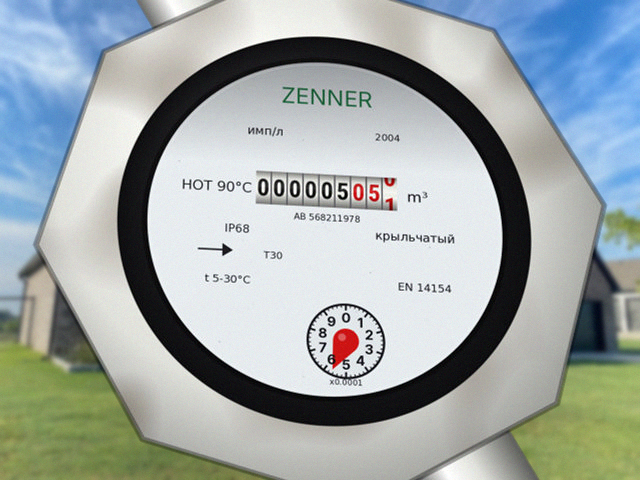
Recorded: 5.0505 (m³)
